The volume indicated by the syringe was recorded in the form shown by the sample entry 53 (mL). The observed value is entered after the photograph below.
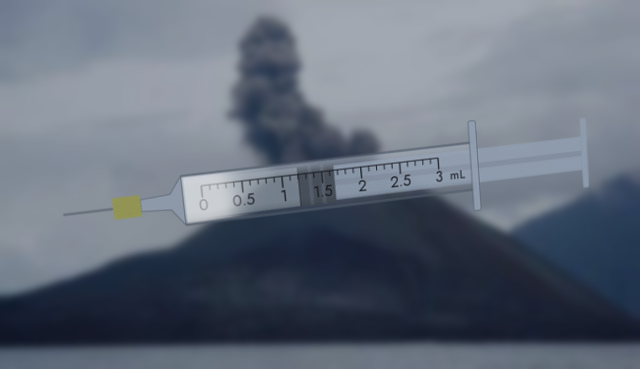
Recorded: 1.2 (mL)
